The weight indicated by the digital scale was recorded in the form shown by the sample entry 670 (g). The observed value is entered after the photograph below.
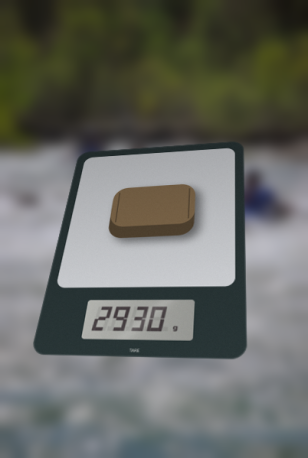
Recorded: 2930 (g)
